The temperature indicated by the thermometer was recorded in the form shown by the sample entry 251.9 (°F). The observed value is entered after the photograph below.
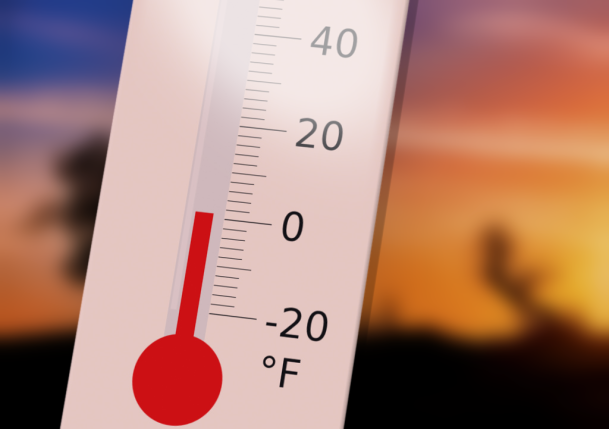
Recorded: 1 (°F)
